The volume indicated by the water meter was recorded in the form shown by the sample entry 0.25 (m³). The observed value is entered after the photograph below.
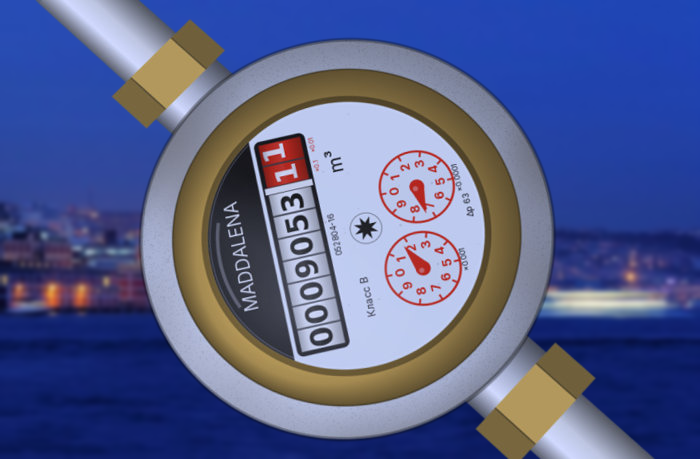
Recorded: 9053.1117 (m³)
